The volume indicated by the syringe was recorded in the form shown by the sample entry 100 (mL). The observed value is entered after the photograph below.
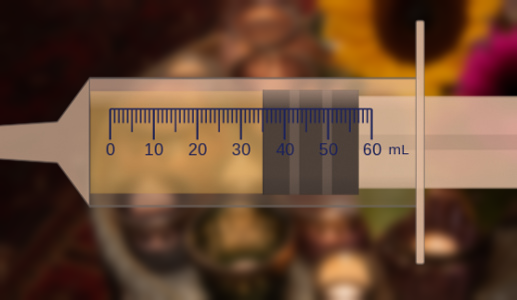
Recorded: 35 (mL)
